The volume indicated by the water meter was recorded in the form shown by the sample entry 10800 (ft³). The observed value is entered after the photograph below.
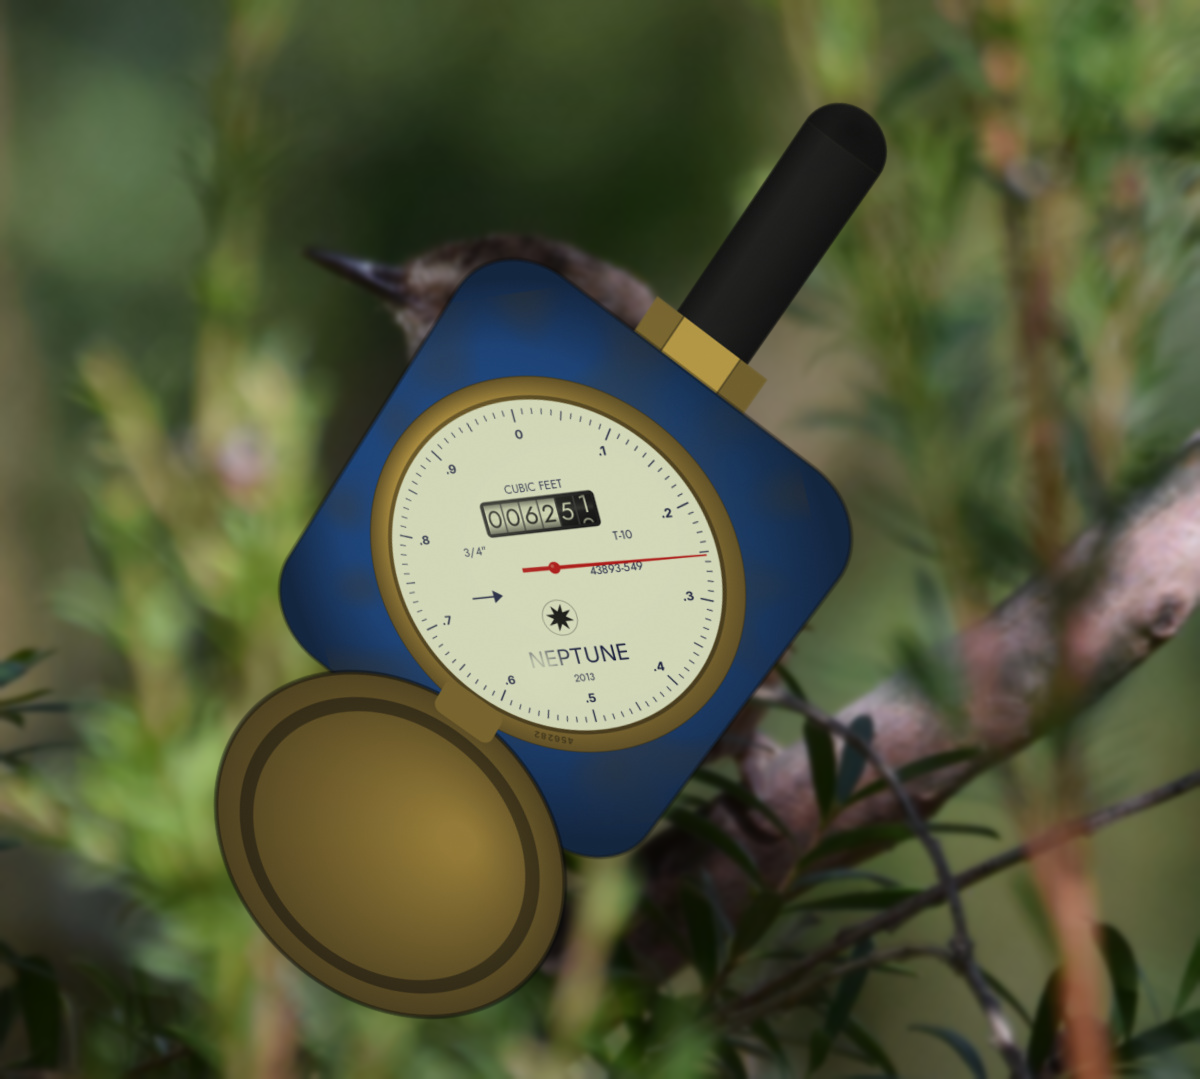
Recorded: 6251.25 (ft³)
